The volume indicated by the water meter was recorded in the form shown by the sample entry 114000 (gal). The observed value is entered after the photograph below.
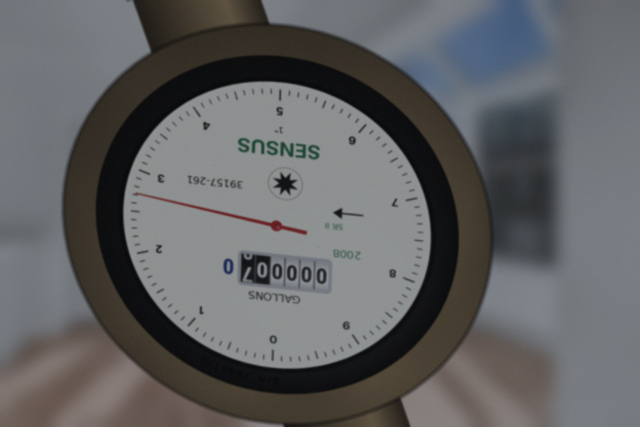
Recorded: 72.7 (gal)
